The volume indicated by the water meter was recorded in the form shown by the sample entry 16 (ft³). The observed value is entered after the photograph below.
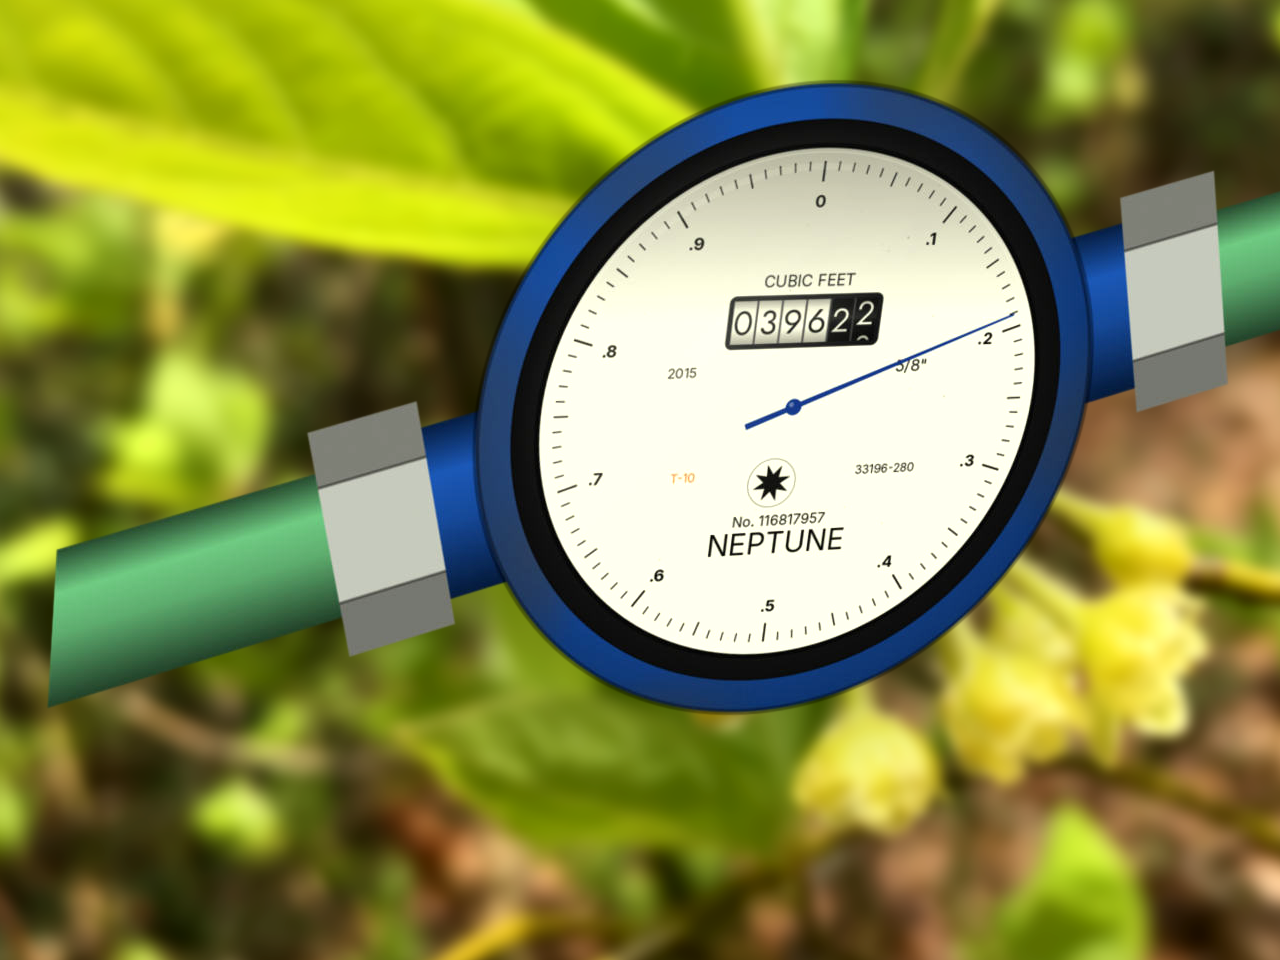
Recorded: 39622.19 (ft³)
